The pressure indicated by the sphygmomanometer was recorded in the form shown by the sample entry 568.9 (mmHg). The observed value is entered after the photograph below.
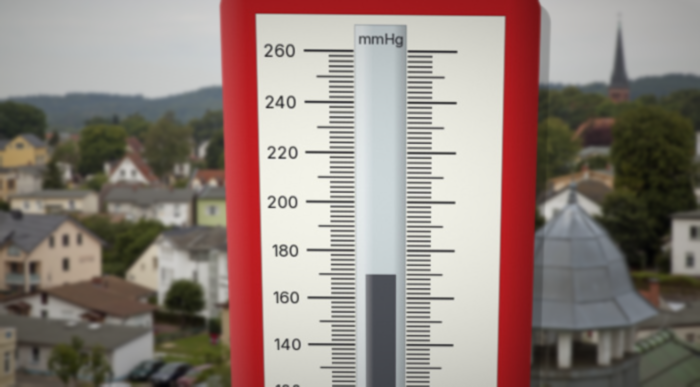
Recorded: 170 (mmHg)
